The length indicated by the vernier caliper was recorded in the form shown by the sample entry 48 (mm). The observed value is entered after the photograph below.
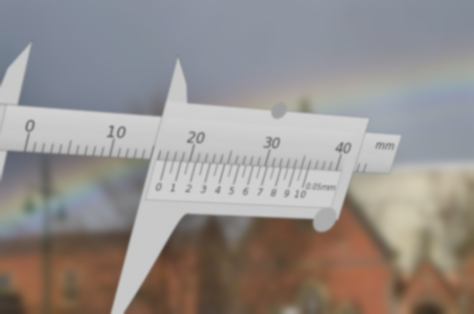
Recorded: 17.0 (mm)
